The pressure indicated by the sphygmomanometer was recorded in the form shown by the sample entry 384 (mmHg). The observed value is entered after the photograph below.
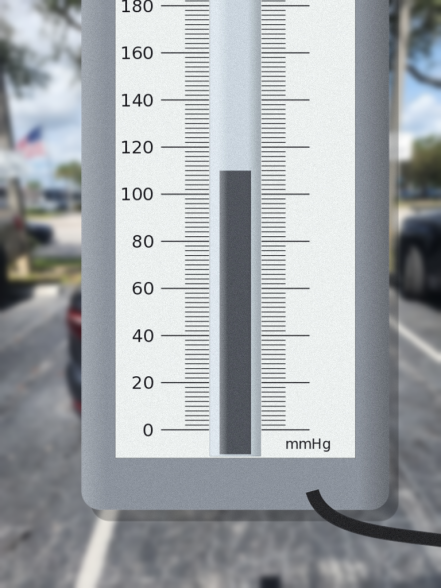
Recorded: 110 (mmHg)
